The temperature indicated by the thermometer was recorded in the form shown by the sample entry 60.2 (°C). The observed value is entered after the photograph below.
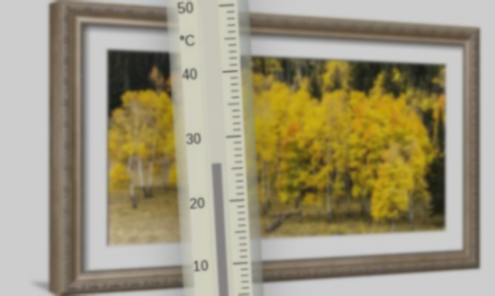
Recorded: 26 (°C)
